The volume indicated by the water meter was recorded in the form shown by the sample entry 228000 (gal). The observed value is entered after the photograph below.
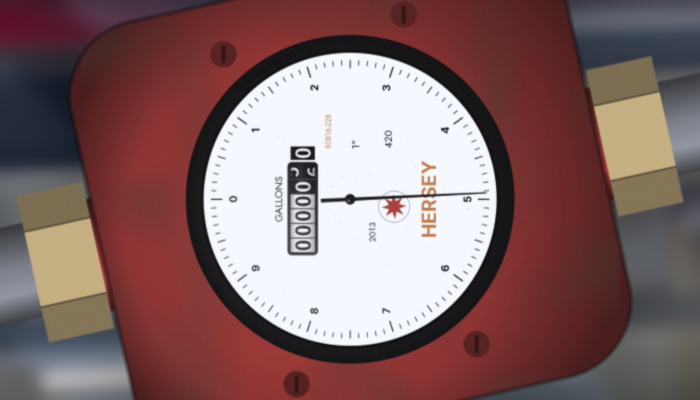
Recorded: 54.9 (gal)
